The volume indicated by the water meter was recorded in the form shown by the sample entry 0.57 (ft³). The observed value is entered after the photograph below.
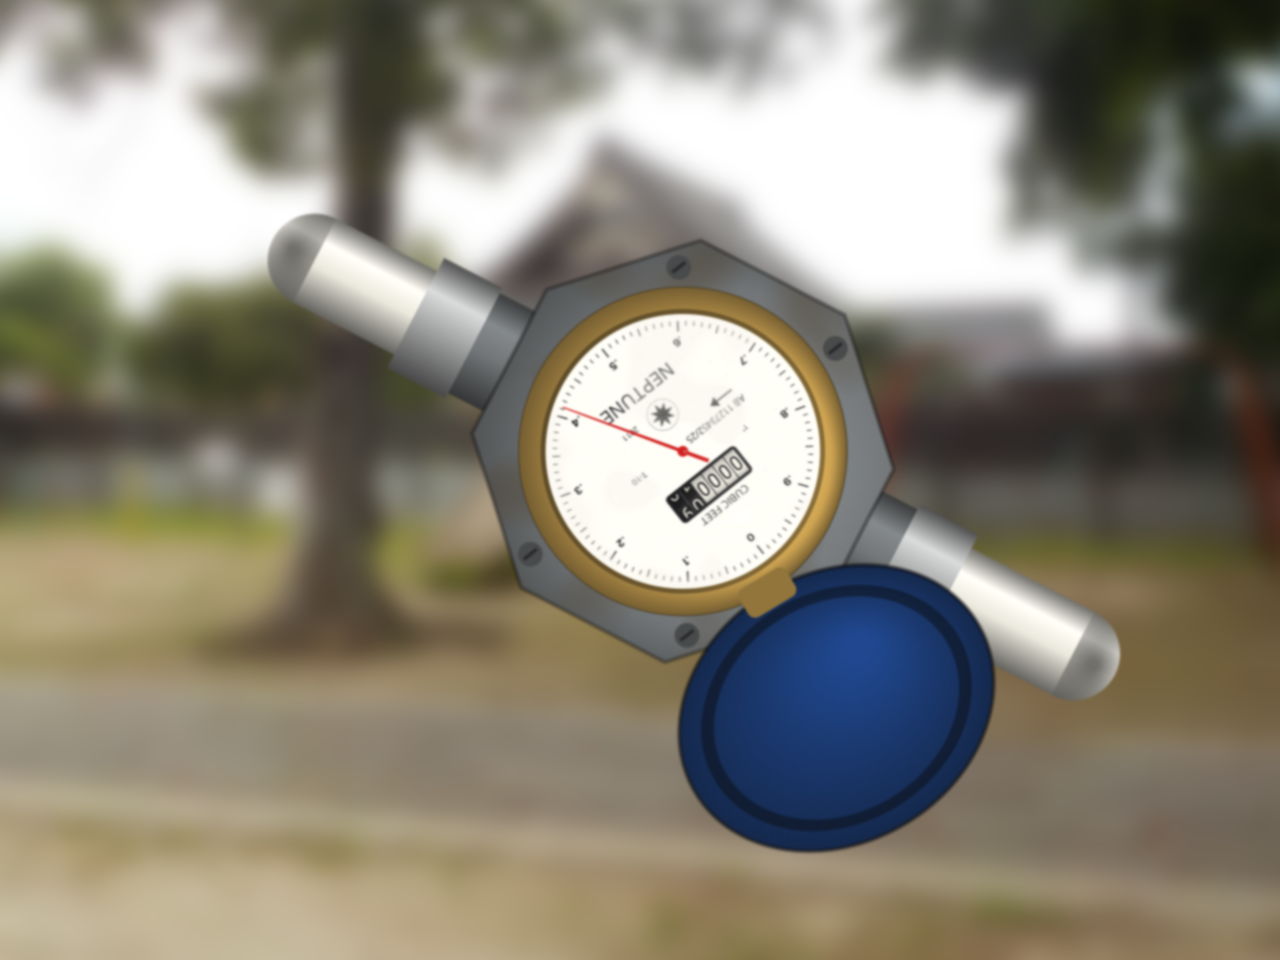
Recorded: 9.41 (ft³)
